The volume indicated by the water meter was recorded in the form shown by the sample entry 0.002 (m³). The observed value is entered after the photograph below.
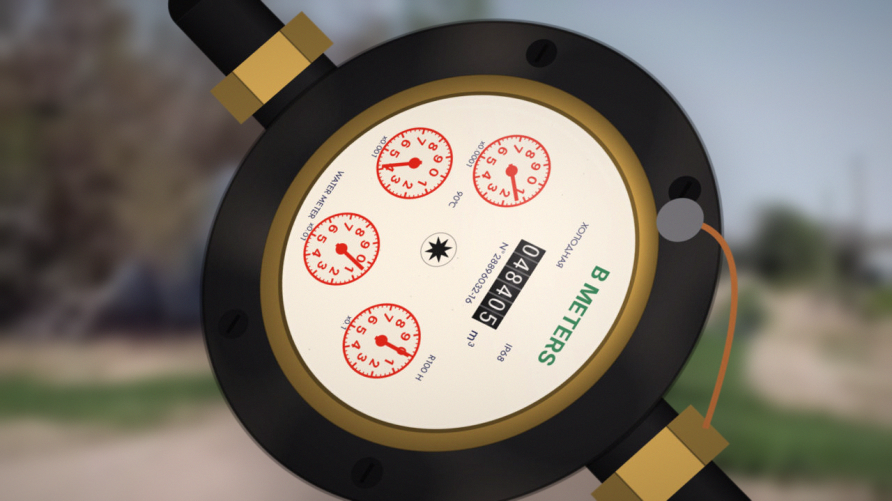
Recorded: 48405.0041 (m³)
